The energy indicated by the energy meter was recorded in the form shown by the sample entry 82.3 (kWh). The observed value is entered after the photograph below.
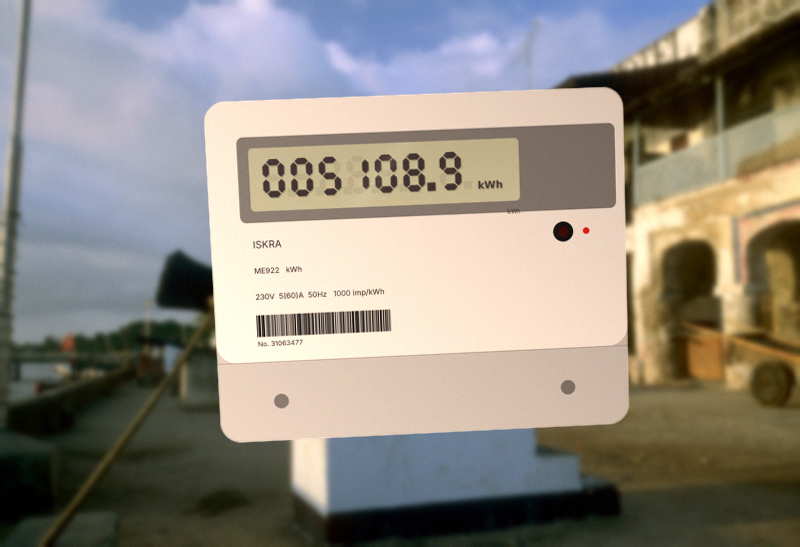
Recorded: 5108.9 (kWh)
